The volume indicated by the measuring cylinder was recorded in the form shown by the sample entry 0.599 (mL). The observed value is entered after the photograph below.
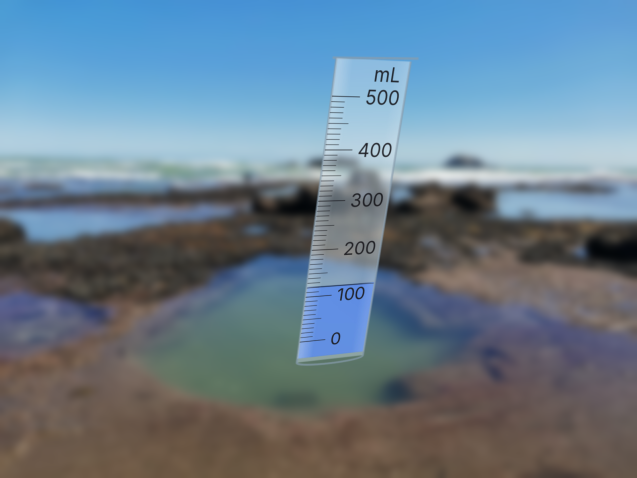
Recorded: 120 (mL)
